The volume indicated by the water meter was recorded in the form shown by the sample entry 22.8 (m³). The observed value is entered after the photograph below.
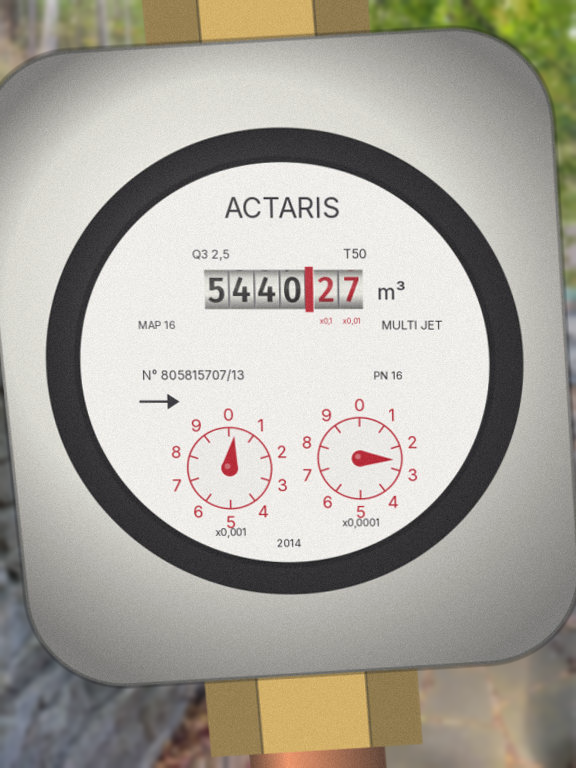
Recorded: 5440.2702 (m³)
